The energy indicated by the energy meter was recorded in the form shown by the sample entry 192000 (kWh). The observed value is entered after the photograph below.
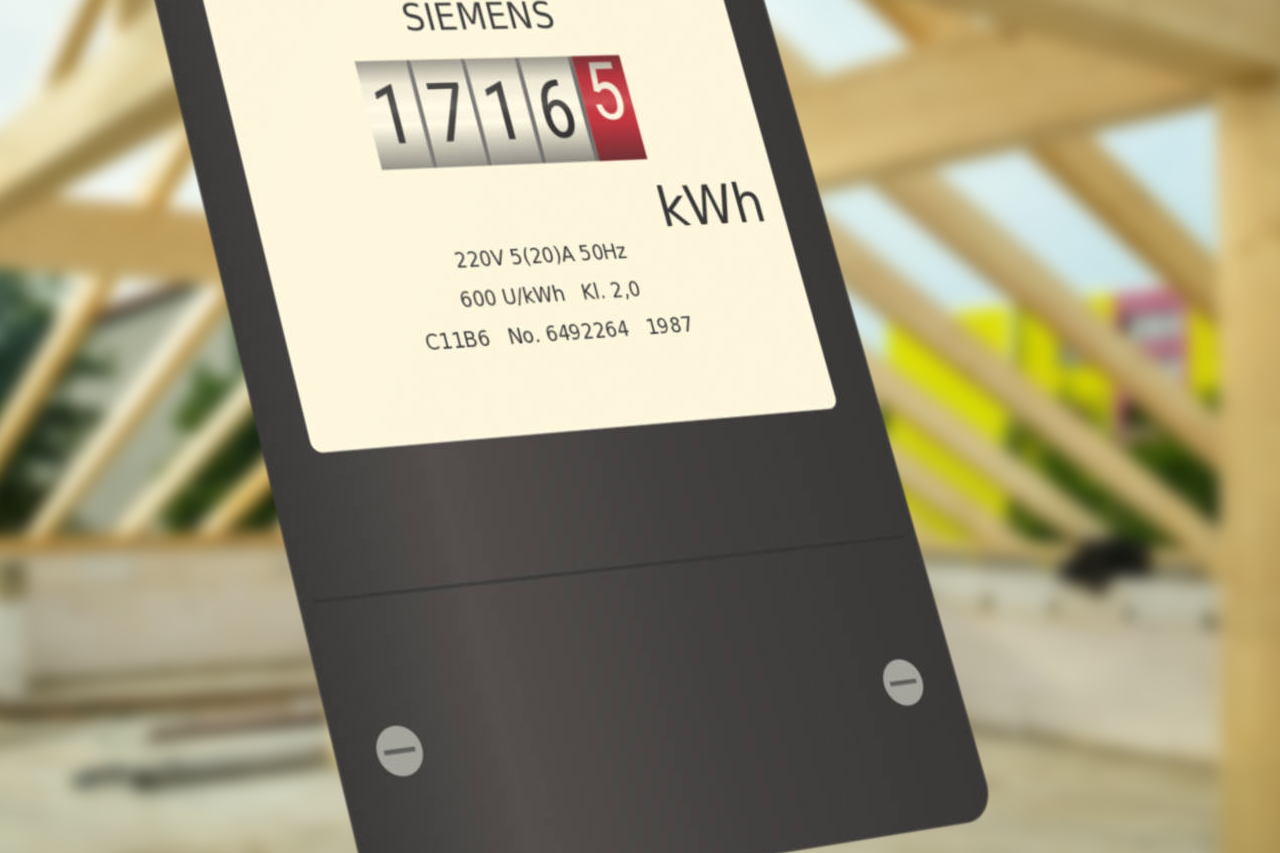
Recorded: 1716.5 (kWh)
